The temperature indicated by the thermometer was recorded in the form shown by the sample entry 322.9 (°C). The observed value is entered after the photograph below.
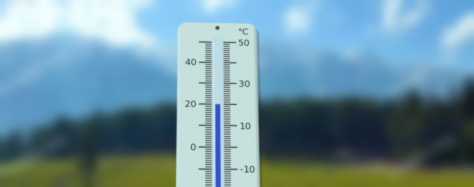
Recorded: 20 (°C)
